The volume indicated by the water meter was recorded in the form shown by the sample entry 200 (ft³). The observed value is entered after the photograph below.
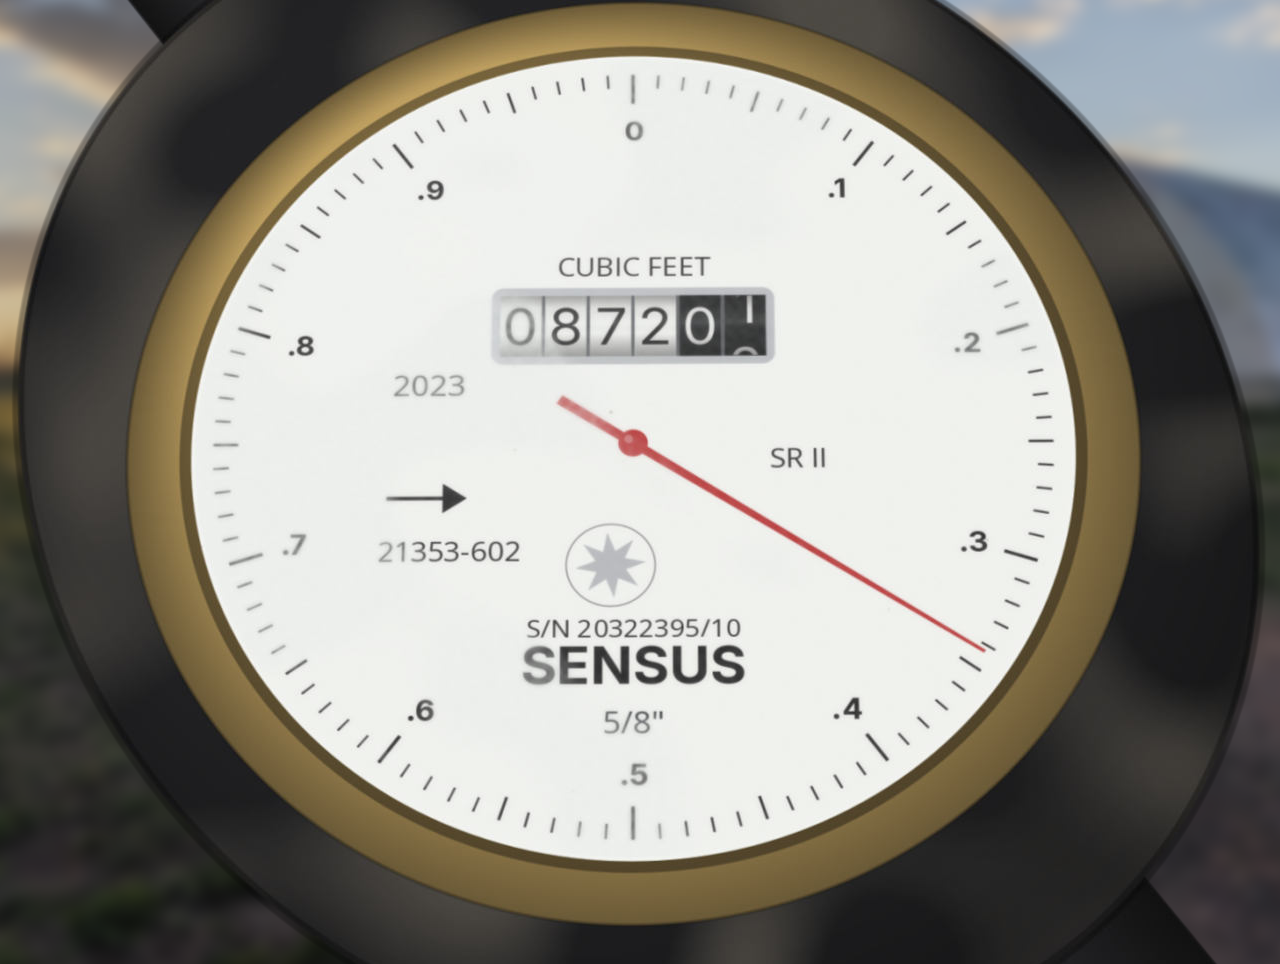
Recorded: 87201.34 (ft³)
